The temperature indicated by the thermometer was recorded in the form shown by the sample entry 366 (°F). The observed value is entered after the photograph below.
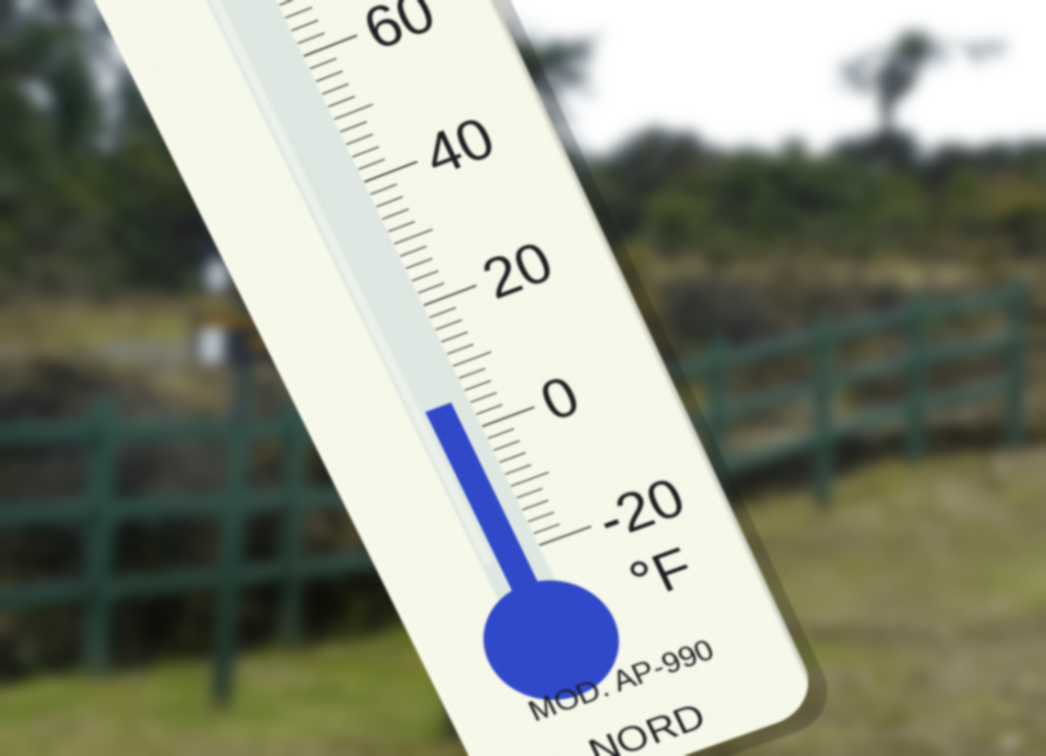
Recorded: 5 (°F)
